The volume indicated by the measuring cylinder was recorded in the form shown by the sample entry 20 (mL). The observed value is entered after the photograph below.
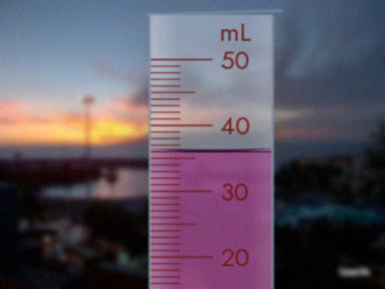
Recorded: 36 (mL)
